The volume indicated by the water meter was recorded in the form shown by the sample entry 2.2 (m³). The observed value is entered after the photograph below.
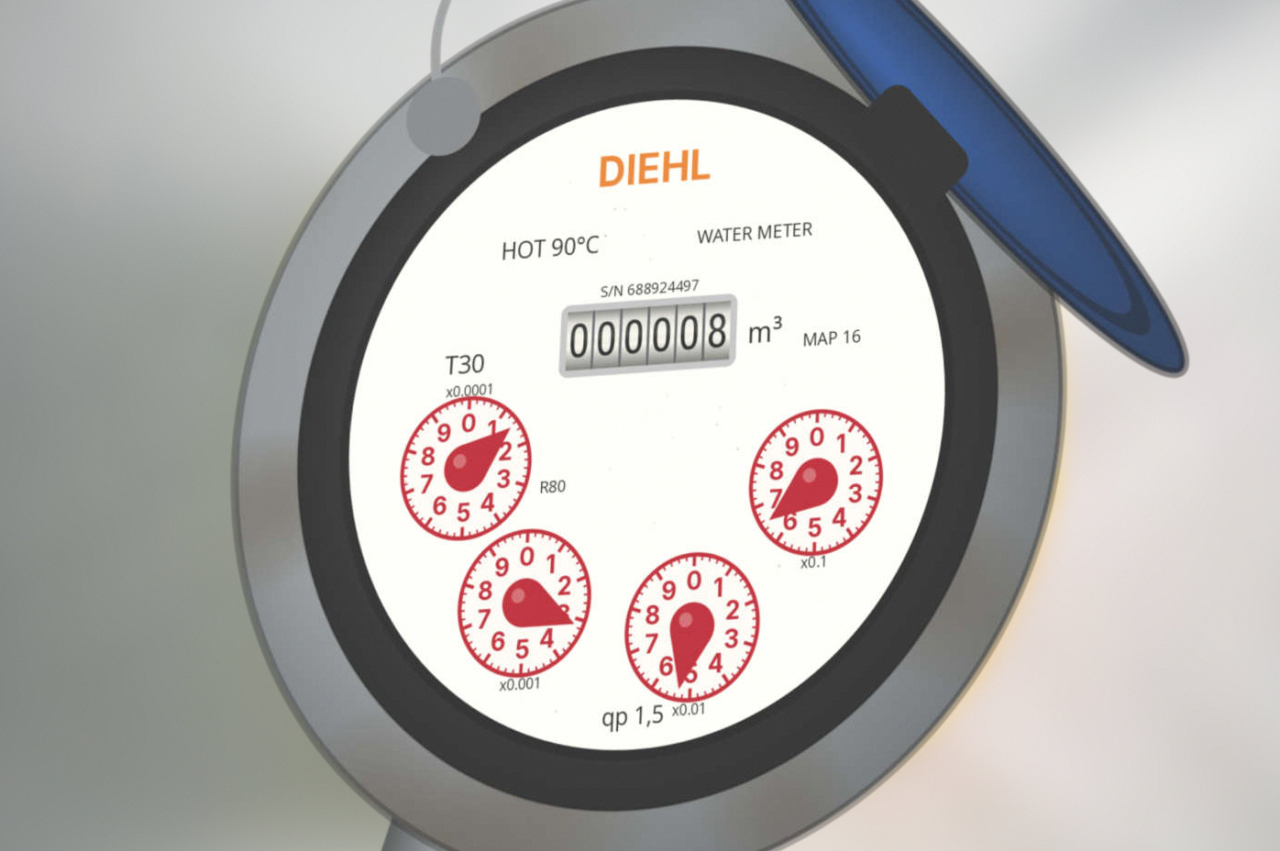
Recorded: 8.6531 (m³)
